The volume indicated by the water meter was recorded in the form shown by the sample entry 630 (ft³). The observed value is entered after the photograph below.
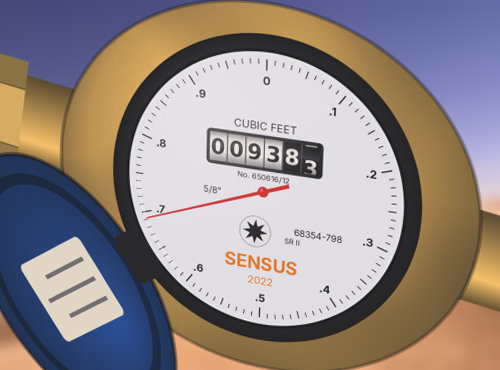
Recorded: 9382.69 (ft³)
